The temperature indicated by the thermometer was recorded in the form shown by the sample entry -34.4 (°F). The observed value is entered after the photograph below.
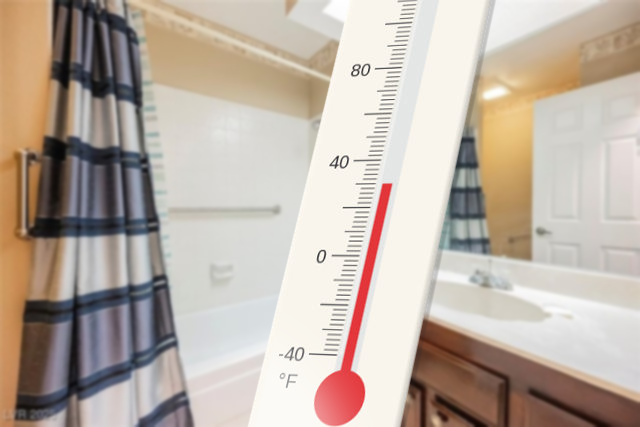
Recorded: 30 (°F)
